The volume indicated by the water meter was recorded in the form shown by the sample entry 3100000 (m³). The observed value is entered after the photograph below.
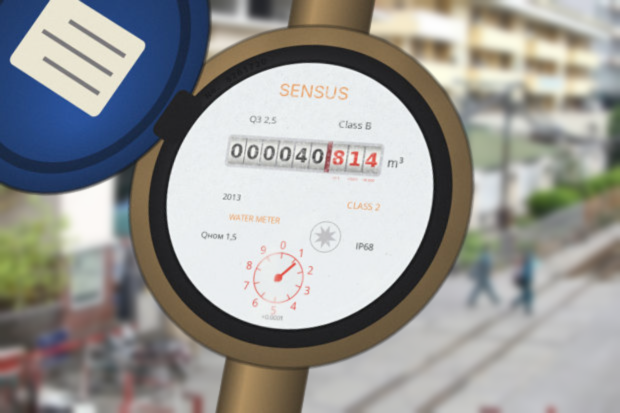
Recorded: 40.8141 (m³)
